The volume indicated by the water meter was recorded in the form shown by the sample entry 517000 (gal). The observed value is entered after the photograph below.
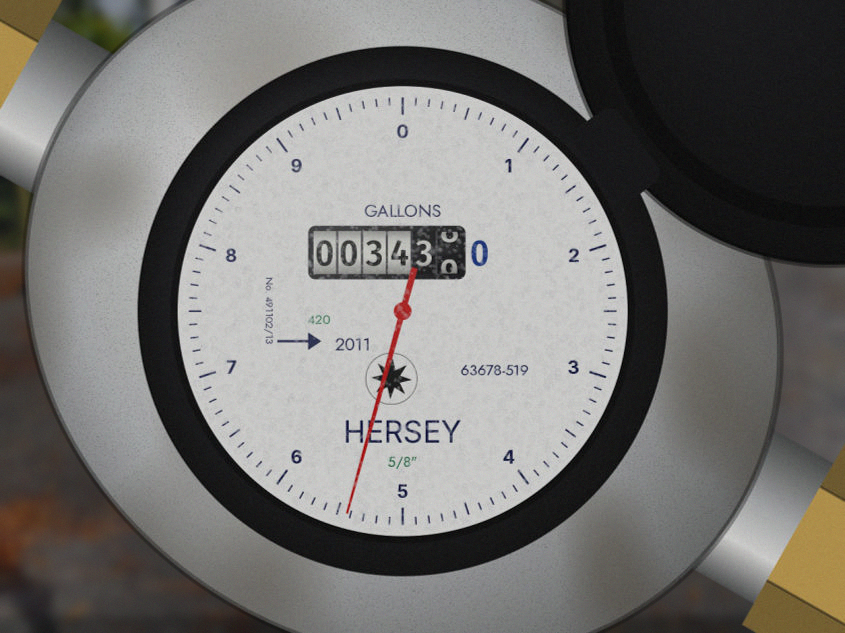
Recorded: 34385.4 (gal)
